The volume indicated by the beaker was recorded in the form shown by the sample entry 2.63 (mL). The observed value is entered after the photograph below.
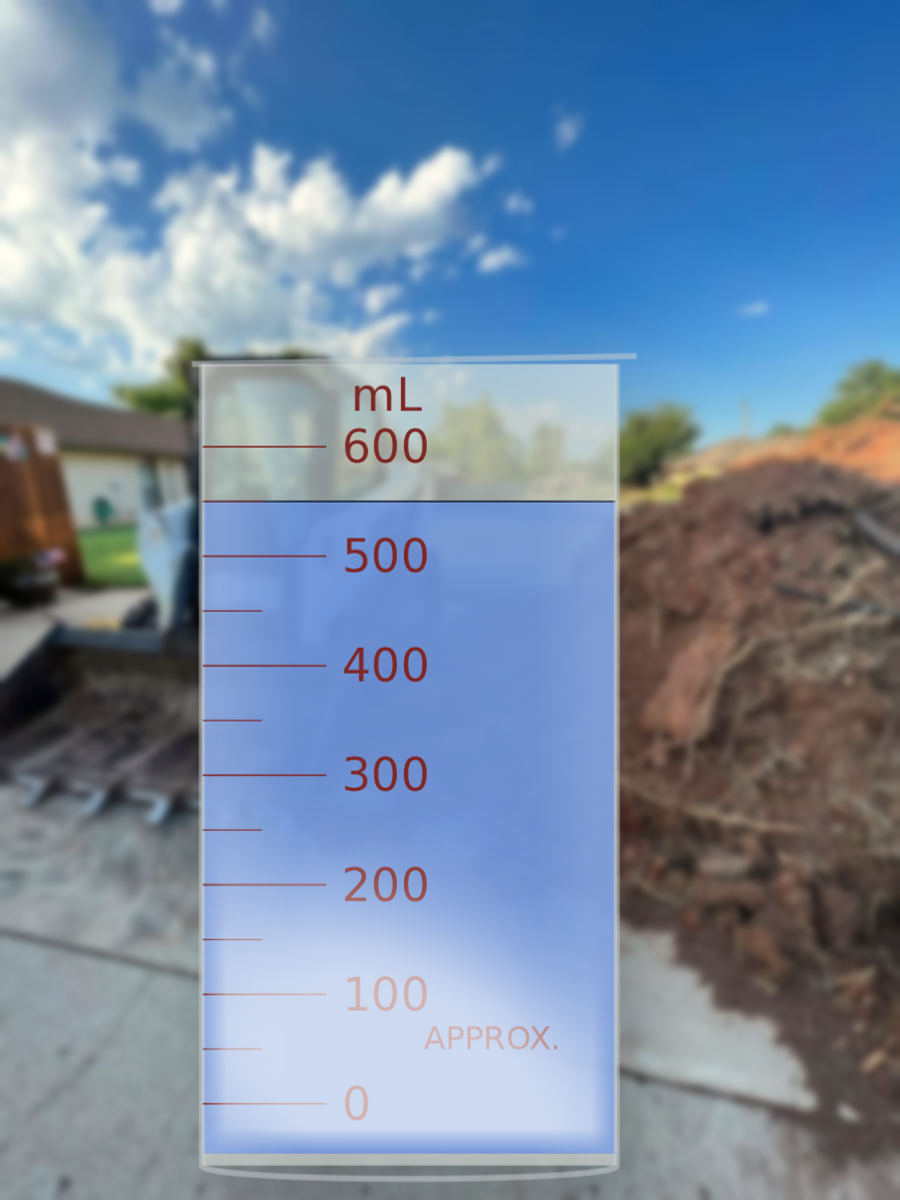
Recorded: 550 (mL)
